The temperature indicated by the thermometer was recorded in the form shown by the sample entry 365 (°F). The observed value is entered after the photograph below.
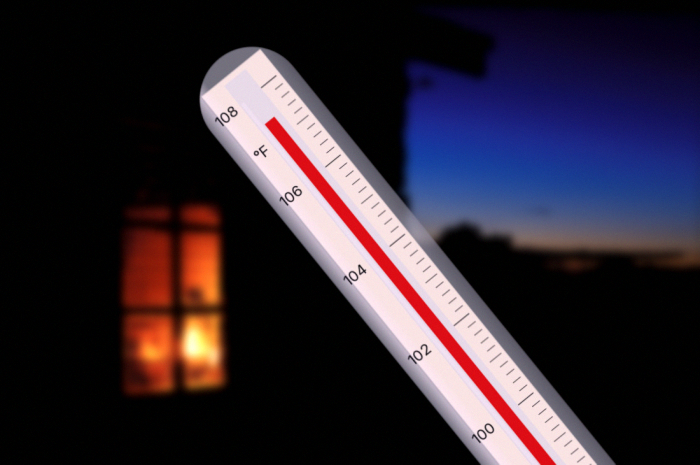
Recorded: 107.4 (°F)
